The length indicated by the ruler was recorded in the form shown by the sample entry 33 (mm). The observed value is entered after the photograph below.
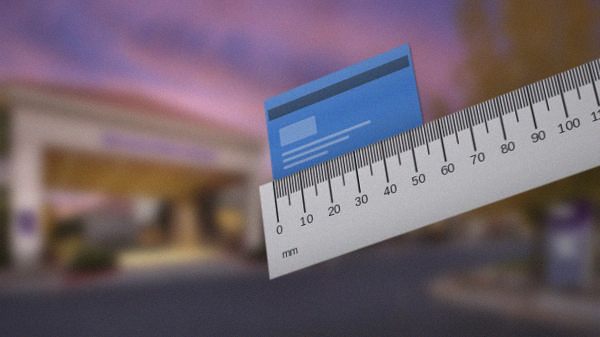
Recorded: 55 (mm)
